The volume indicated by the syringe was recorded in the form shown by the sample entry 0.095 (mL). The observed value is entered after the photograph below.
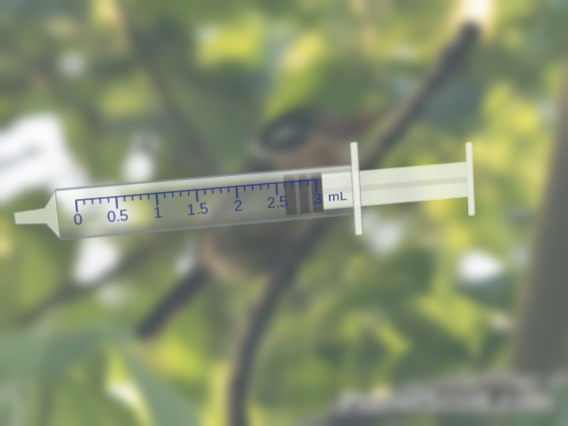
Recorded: 2.6 (mL)
